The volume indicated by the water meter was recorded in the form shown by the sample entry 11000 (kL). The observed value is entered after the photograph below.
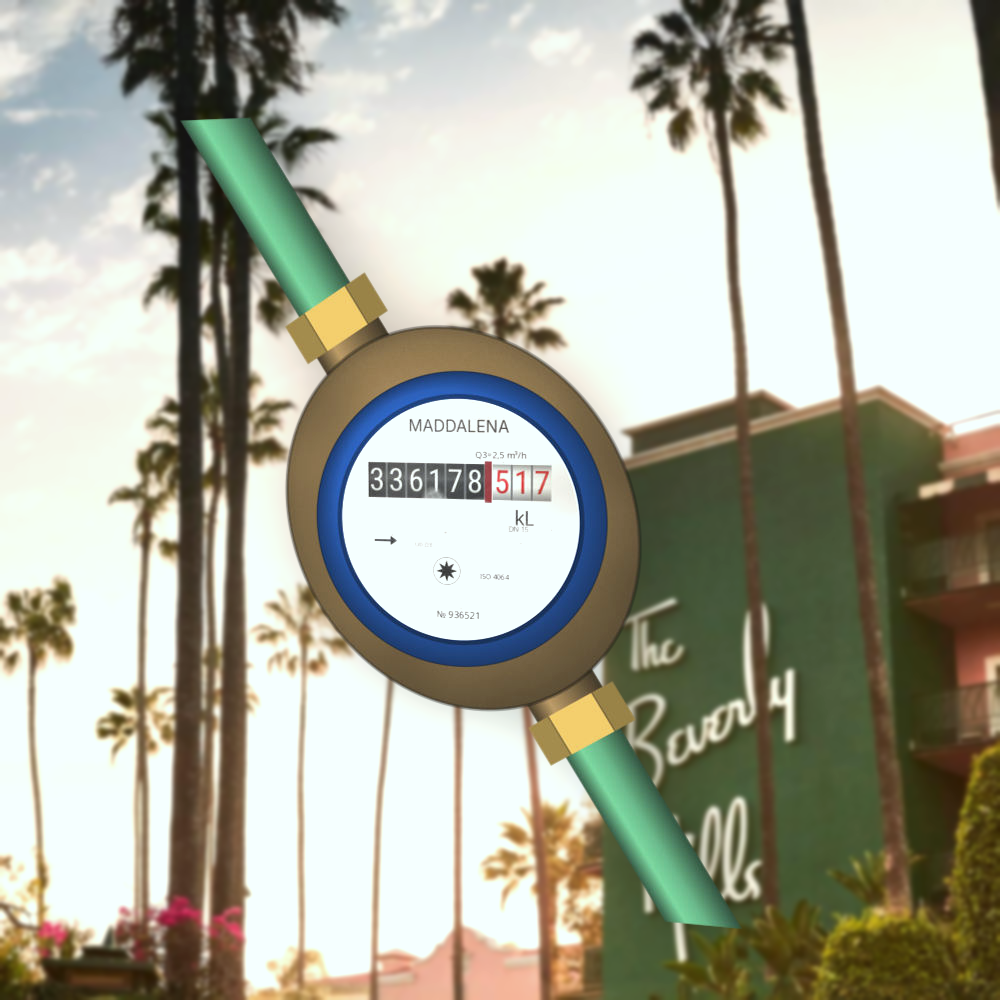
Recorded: 336178.517 (kL)
